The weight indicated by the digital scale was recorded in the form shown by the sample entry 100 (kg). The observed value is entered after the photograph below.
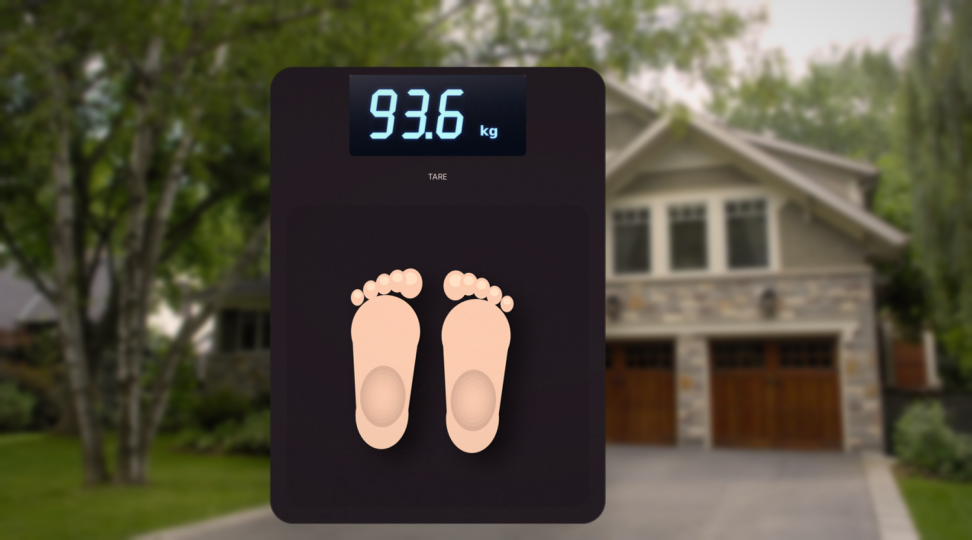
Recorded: 93.6 (kg)
